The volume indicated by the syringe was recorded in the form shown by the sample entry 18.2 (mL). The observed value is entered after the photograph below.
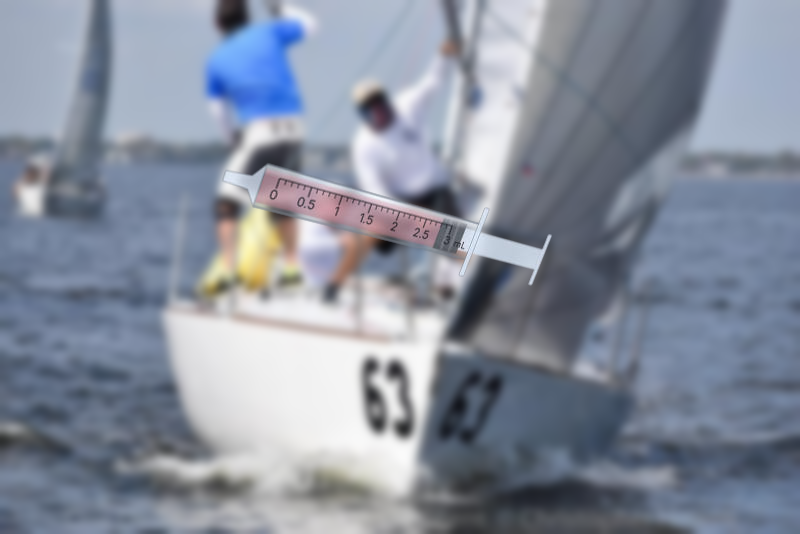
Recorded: 2.8 (mL)
